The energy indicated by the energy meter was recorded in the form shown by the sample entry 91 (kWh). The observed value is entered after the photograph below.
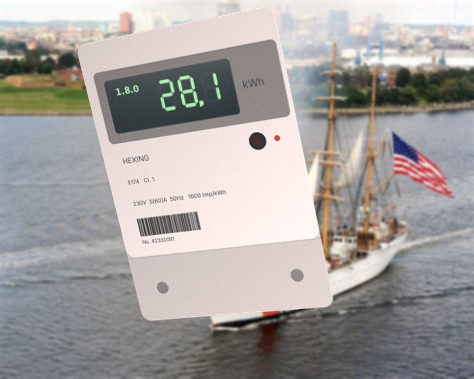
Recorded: 28.1 (kWh)
